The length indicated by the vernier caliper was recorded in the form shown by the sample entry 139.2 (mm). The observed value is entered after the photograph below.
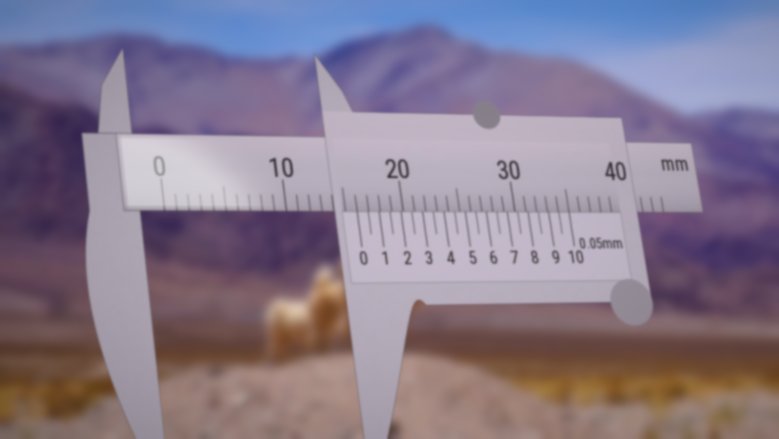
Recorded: 16.0 (mm)
